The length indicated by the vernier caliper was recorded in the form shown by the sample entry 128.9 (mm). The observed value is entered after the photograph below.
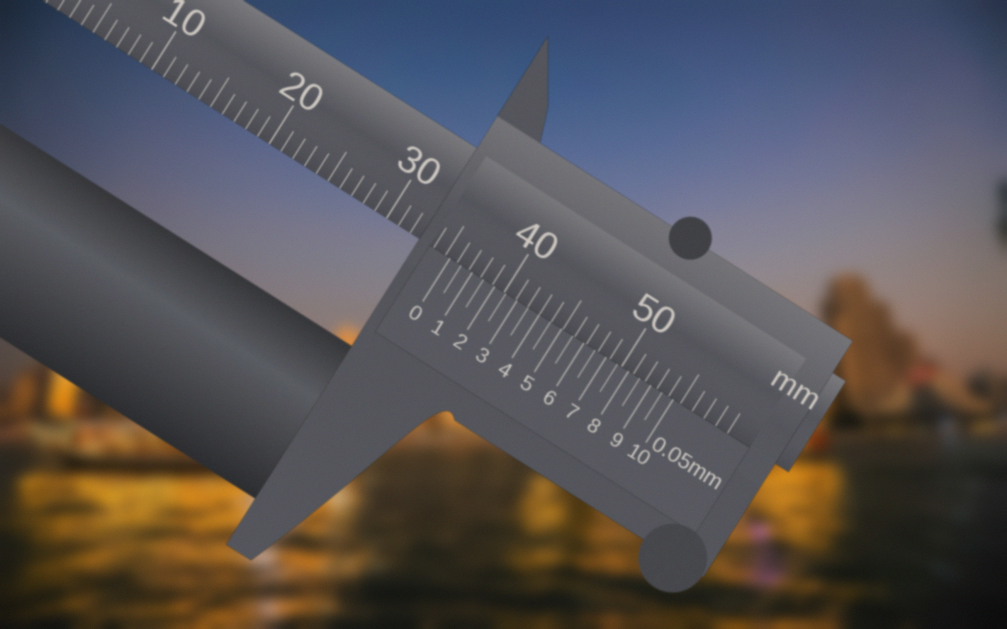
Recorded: 35.4 (mm)
